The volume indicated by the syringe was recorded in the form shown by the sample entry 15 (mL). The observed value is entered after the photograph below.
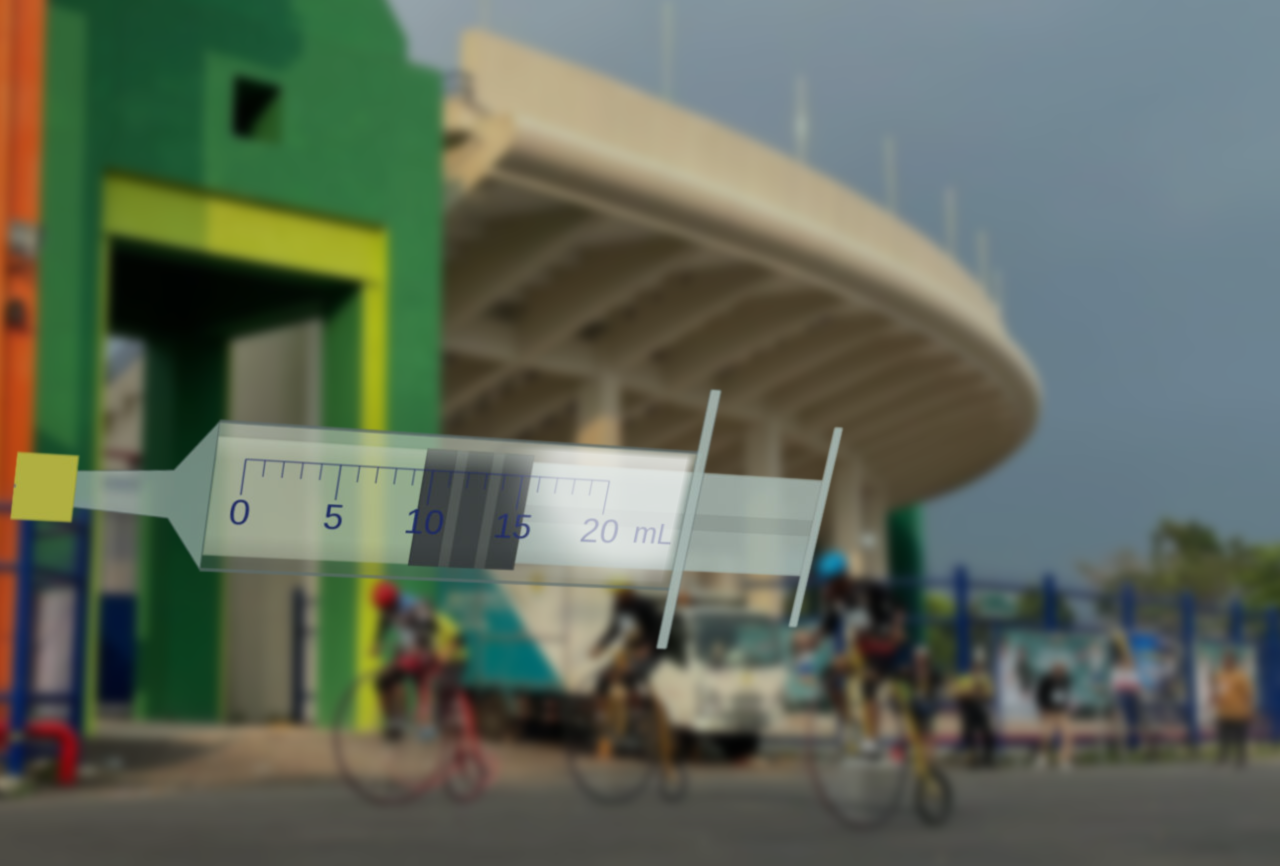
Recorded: 9.5 (mL)
